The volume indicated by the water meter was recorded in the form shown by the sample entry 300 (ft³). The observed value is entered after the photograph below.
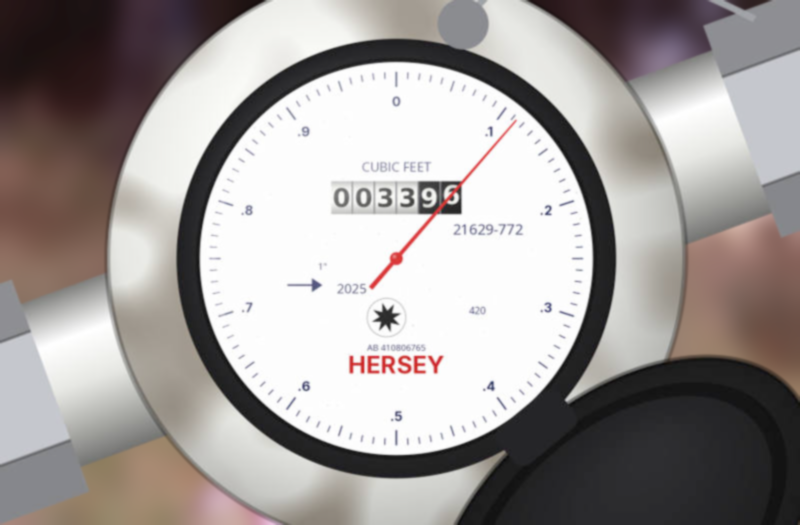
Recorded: 3396.11 (ft³)
